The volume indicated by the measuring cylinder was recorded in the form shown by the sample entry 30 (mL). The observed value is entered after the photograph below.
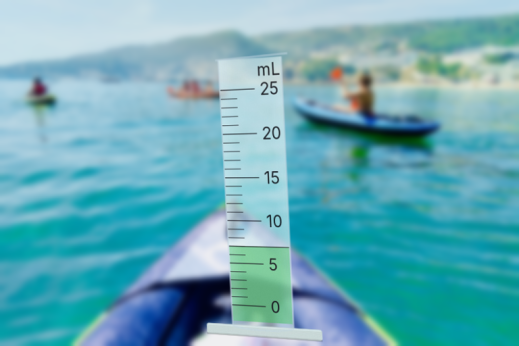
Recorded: 7 (mL)
